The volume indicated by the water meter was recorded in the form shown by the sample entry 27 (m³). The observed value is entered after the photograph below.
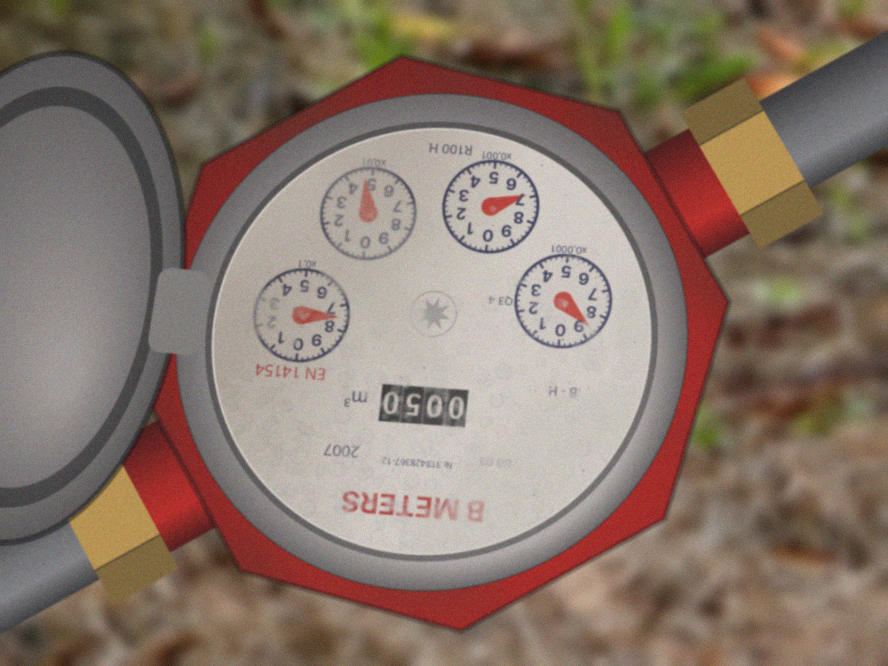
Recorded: 50.7468 (m³)
